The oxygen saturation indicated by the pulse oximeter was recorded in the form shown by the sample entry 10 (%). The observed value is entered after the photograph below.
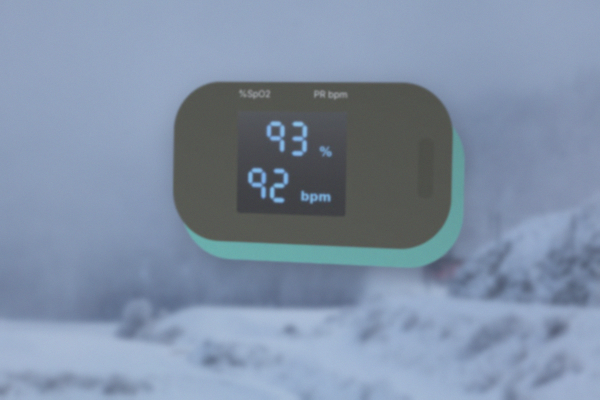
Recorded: 93 (%)
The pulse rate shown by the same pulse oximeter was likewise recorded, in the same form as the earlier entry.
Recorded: 92 (bpm)
